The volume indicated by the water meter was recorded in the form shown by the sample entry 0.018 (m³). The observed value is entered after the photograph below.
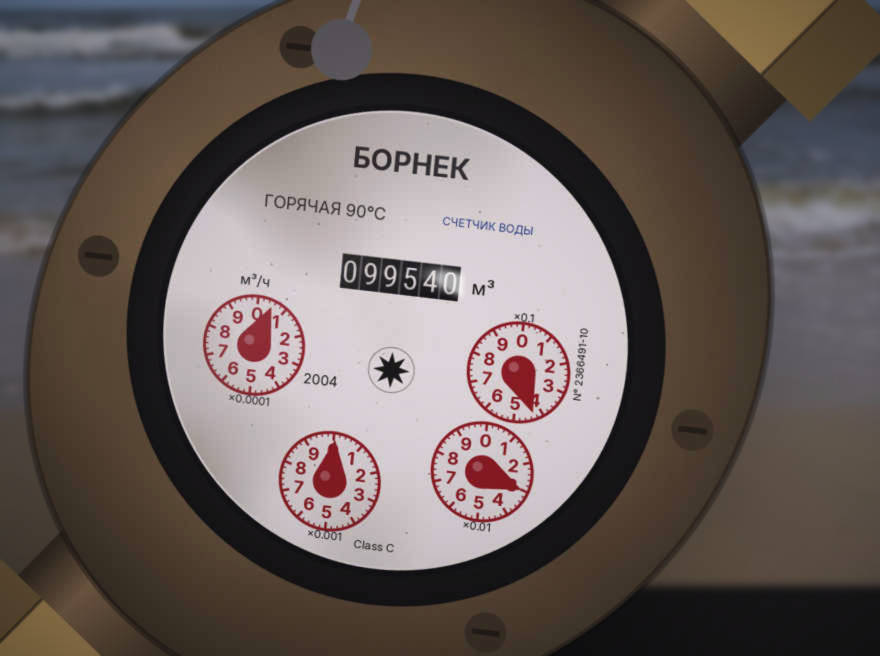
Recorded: 99540.4300 (m³)
